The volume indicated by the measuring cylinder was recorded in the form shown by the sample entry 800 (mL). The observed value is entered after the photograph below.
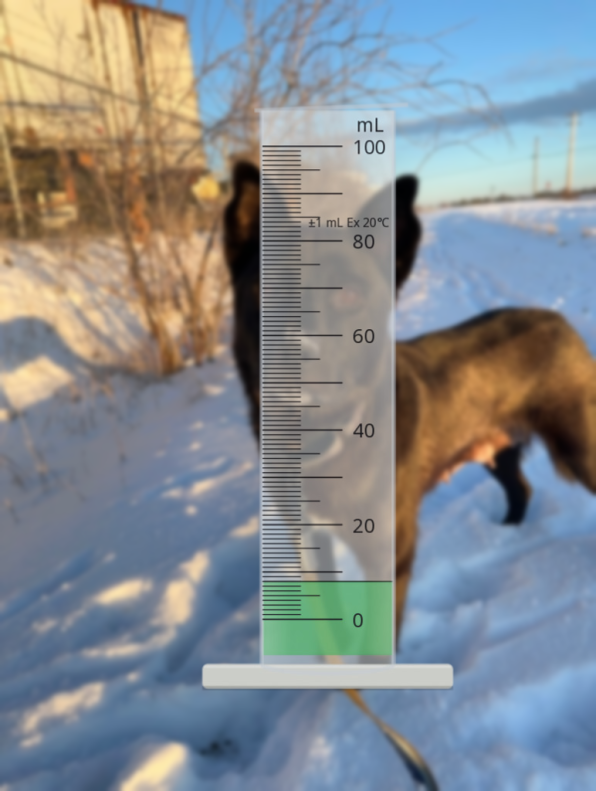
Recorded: 8 (mL)
